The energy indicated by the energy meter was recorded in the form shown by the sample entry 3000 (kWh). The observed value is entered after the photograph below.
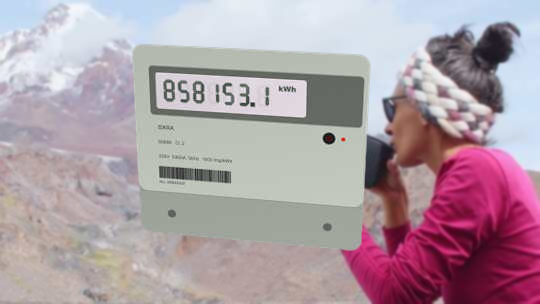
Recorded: 858153.1 (kWh)
